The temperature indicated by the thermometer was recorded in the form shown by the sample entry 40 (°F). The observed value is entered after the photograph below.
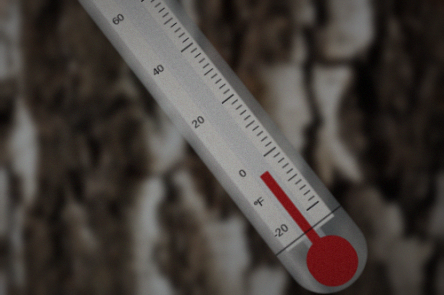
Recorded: -4 (°F)
